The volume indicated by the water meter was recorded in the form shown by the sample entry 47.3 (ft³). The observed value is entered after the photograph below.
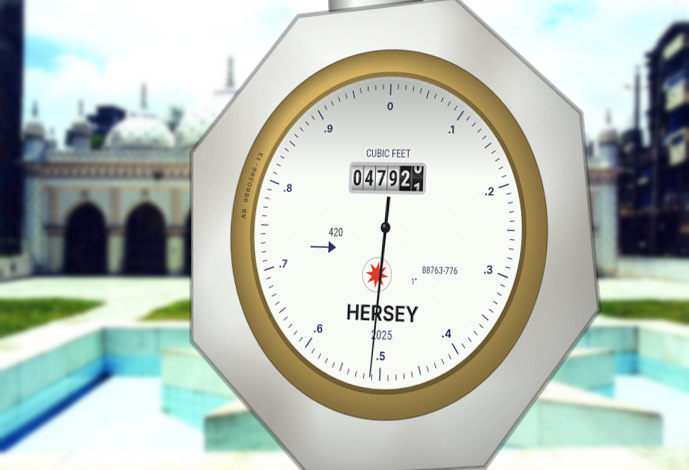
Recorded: 47920.51 (ft³)
